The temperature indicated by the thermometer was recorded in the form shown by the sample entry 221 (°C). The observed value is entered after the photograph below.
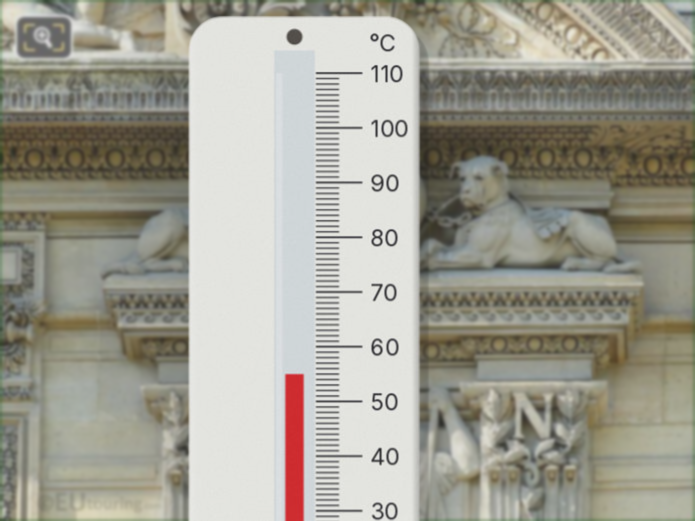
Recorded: 55 (°C)
